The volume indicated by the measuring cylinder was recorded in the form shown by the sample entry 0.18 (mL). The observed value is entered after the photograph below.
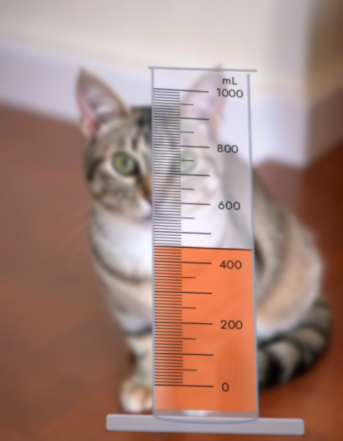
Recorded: 450 (mL)
